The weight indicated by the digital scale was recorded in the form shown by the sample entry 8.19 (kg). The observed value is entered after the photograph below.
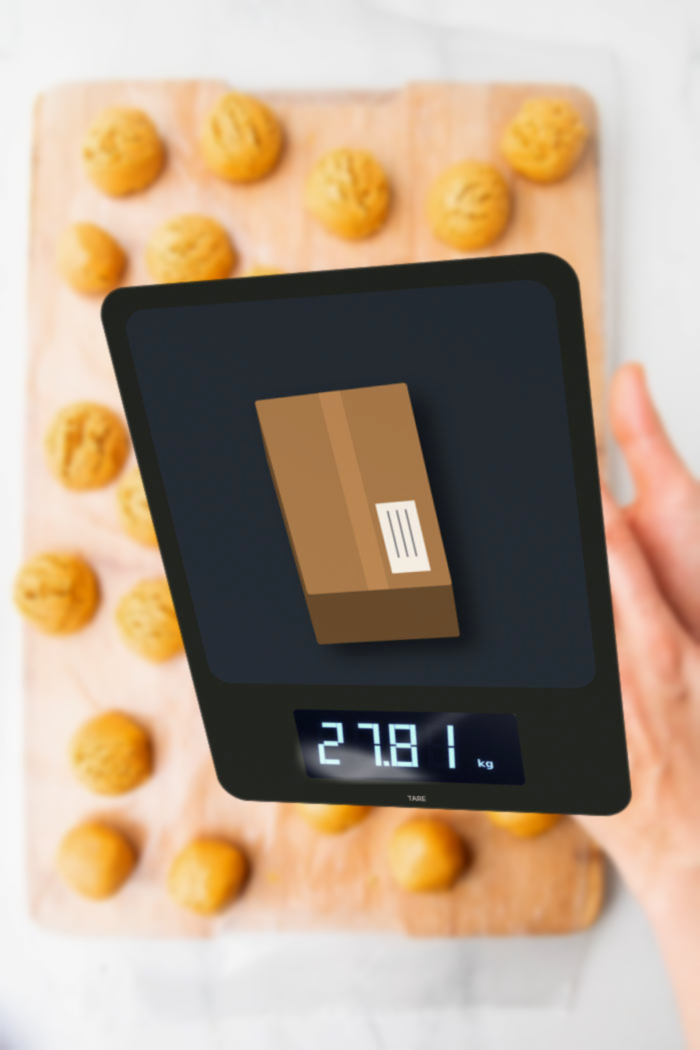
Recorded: 27.81 (kg)
